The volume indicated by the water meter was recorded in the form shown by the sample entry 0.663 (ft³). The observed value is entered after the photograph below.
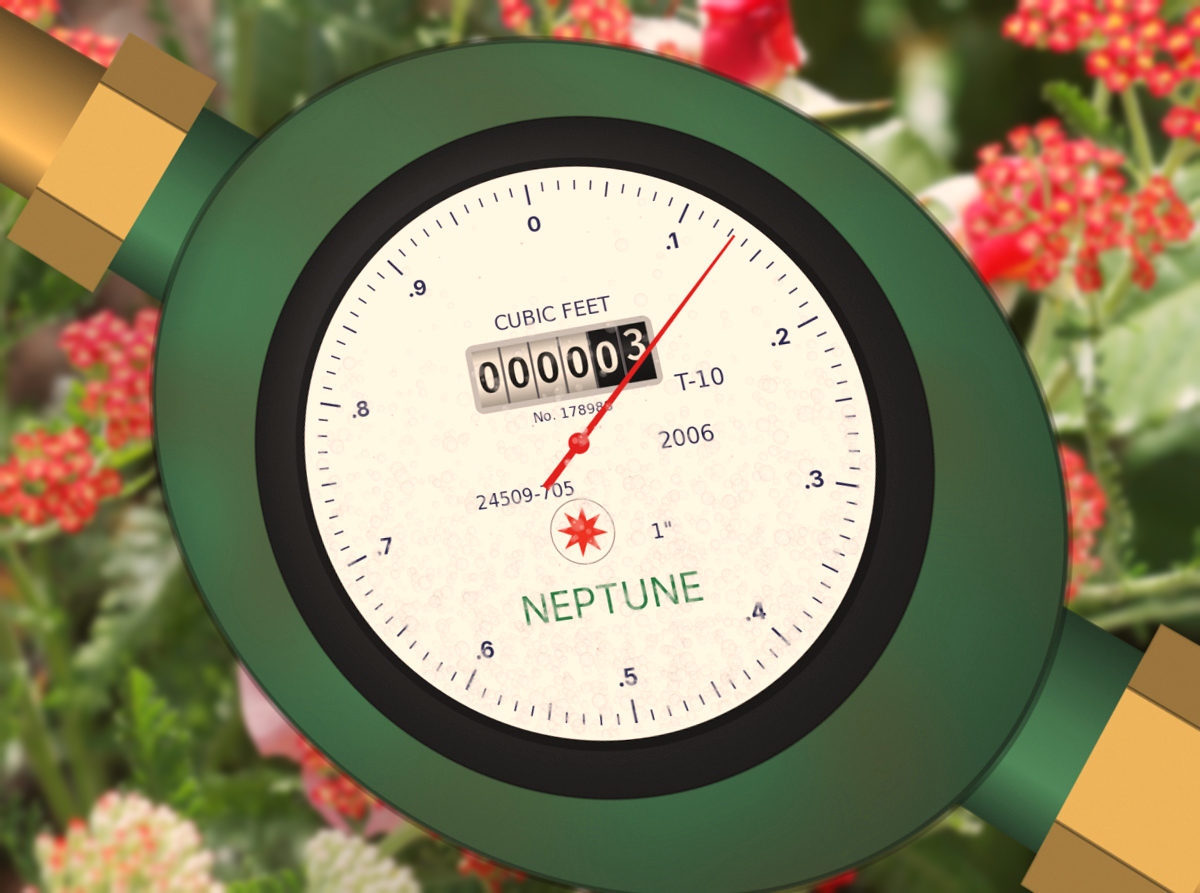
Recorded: 3.13 (ft³)
